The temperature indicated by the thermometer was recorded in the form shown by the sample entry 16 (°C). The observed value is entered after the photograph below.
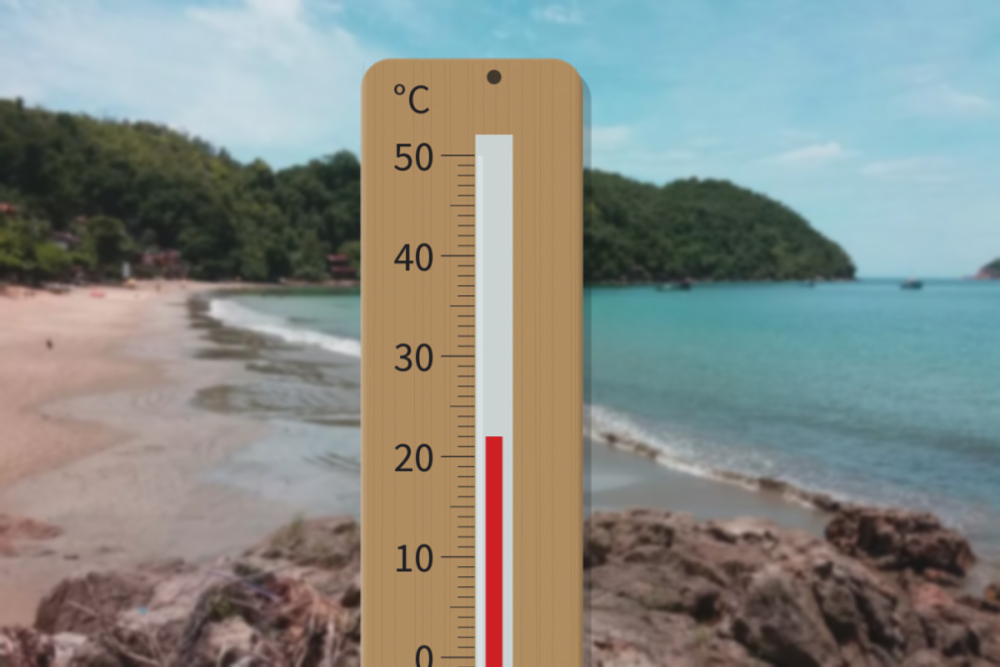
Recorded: 22 (°C)
